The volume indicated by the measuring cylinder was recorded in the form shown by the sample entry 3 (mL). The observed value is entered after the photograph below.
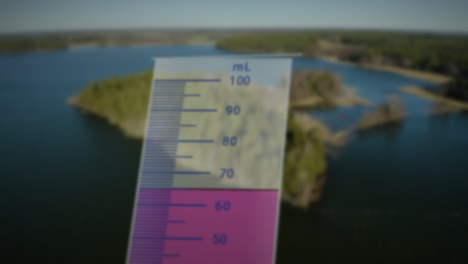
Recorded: 65 (mL)
